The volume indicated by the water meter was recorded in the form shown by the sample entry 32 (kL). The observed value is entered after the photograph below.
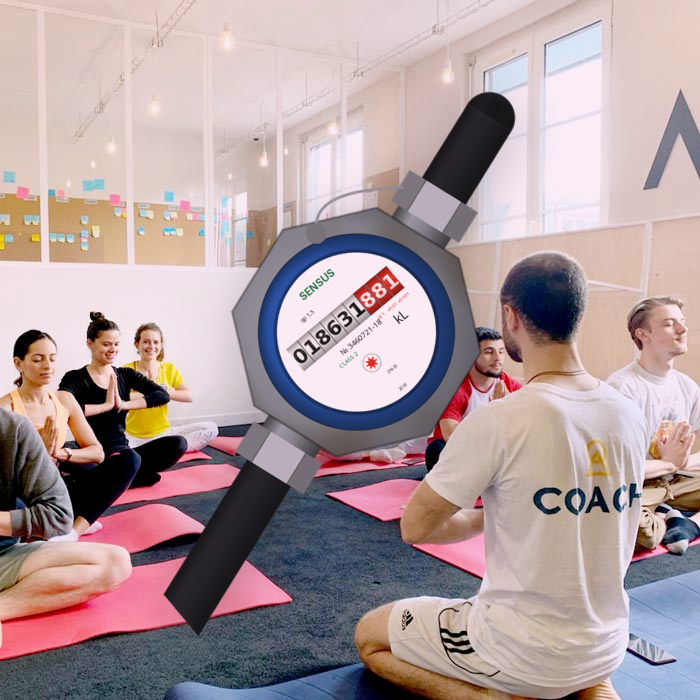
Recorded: 18631.881 (kL)
